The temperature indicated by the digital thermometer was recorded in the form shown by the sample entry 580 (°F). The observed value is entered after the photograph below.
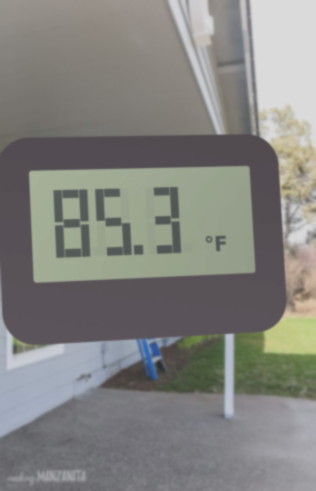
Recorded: 85.3 (°F)
